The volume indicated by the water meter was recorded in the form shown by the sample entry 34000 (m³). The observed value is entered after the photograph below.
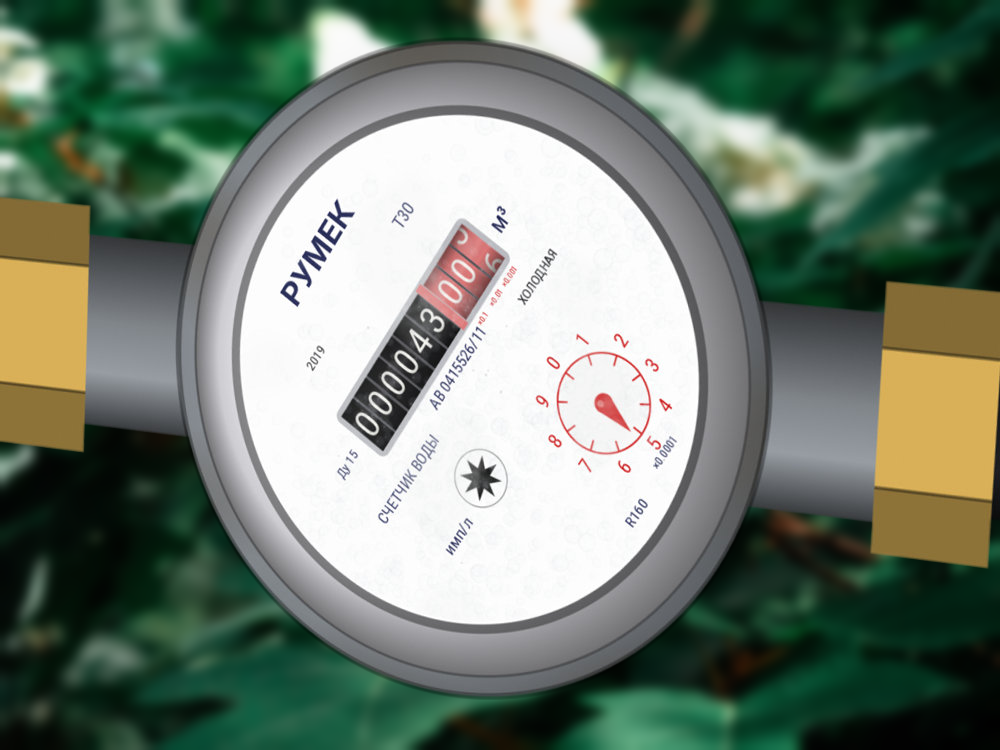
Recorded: 43.0055 (m³)
